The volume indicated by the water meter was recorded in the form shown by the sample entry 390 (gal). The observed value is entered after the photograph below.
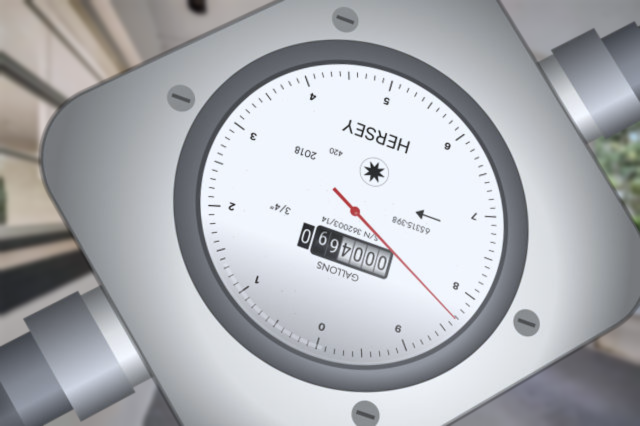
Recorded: 4688.3 (gal)
